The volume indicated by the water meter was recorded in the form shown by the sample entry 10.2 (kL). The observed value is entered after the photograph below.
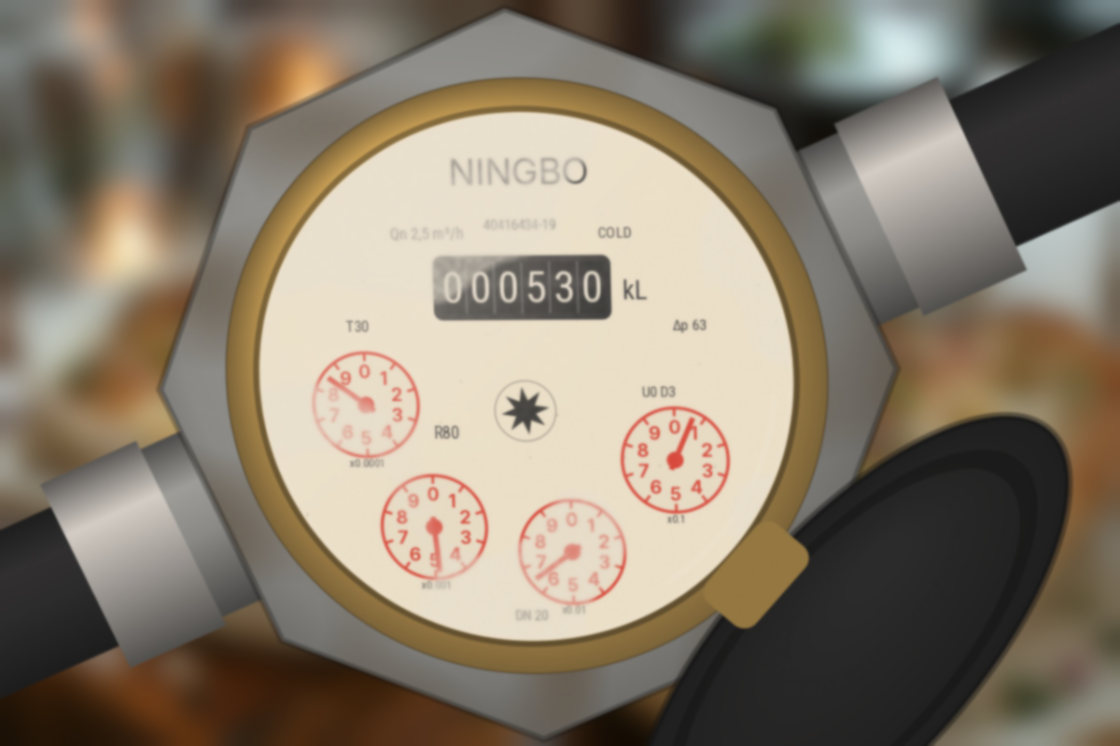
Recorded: 530.0648 (kL)
